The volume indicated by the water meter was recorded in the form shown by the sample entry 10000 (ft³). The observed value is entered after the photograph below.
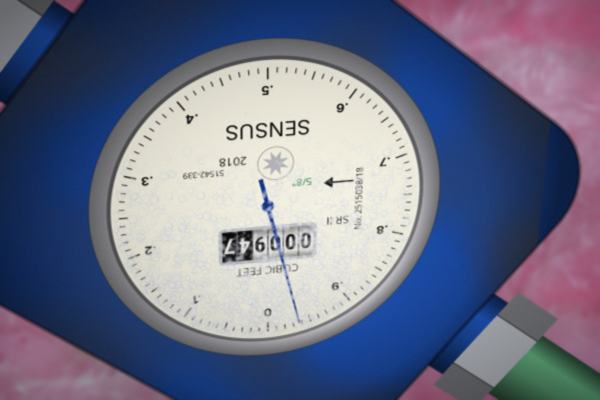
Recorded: 946.96 (ft³)
